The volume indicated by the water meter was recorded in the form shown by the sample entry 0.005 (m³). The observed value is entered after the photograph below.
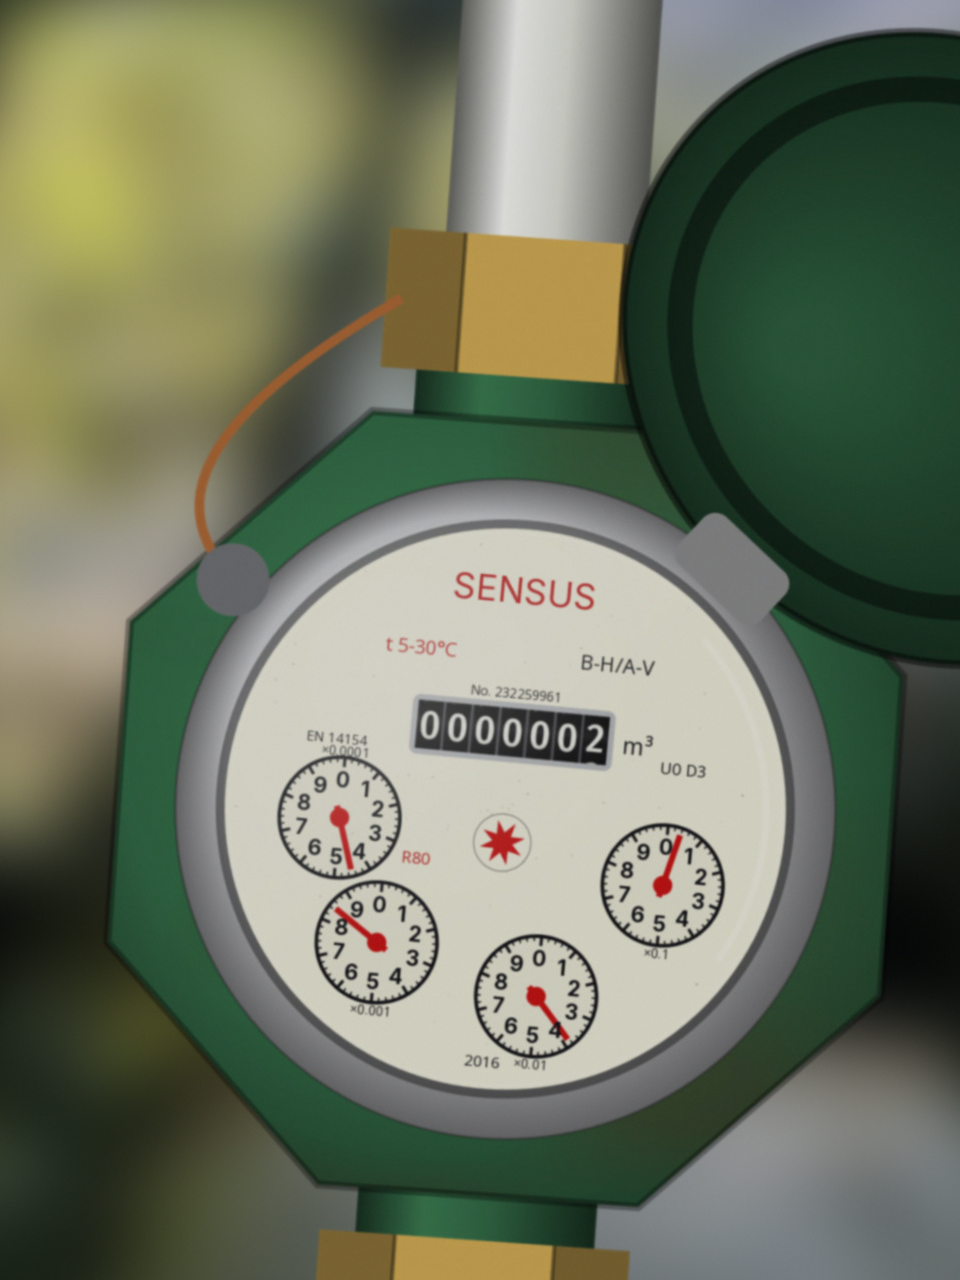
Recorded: 2.0384 (m³)
